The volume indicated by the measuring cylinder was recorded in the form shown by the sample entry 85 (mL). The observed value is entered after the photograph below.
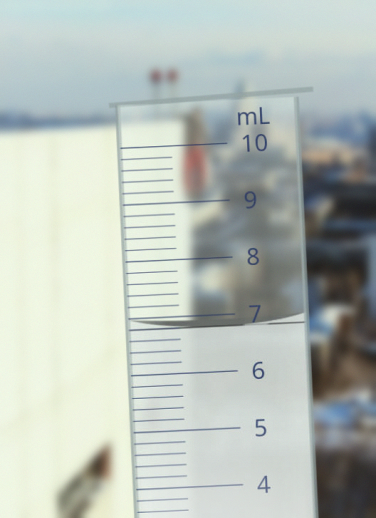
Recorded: 6.8 (mL)
